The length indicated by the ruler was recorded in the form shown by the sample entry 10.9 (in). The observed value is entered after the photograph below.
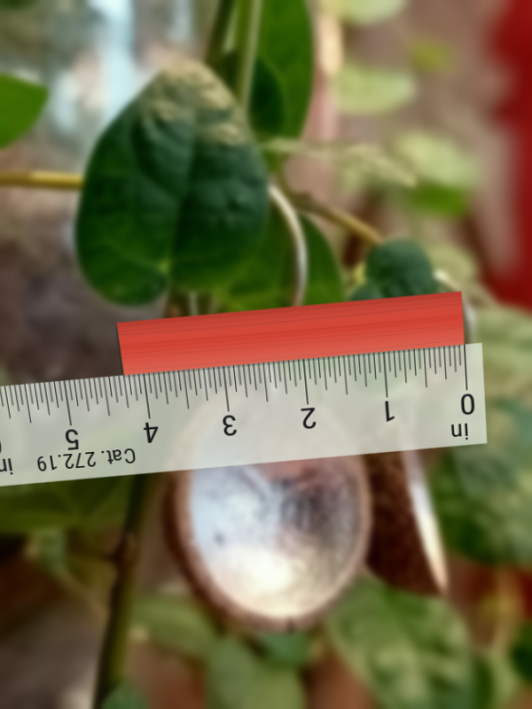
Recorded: 4.25 (in)
